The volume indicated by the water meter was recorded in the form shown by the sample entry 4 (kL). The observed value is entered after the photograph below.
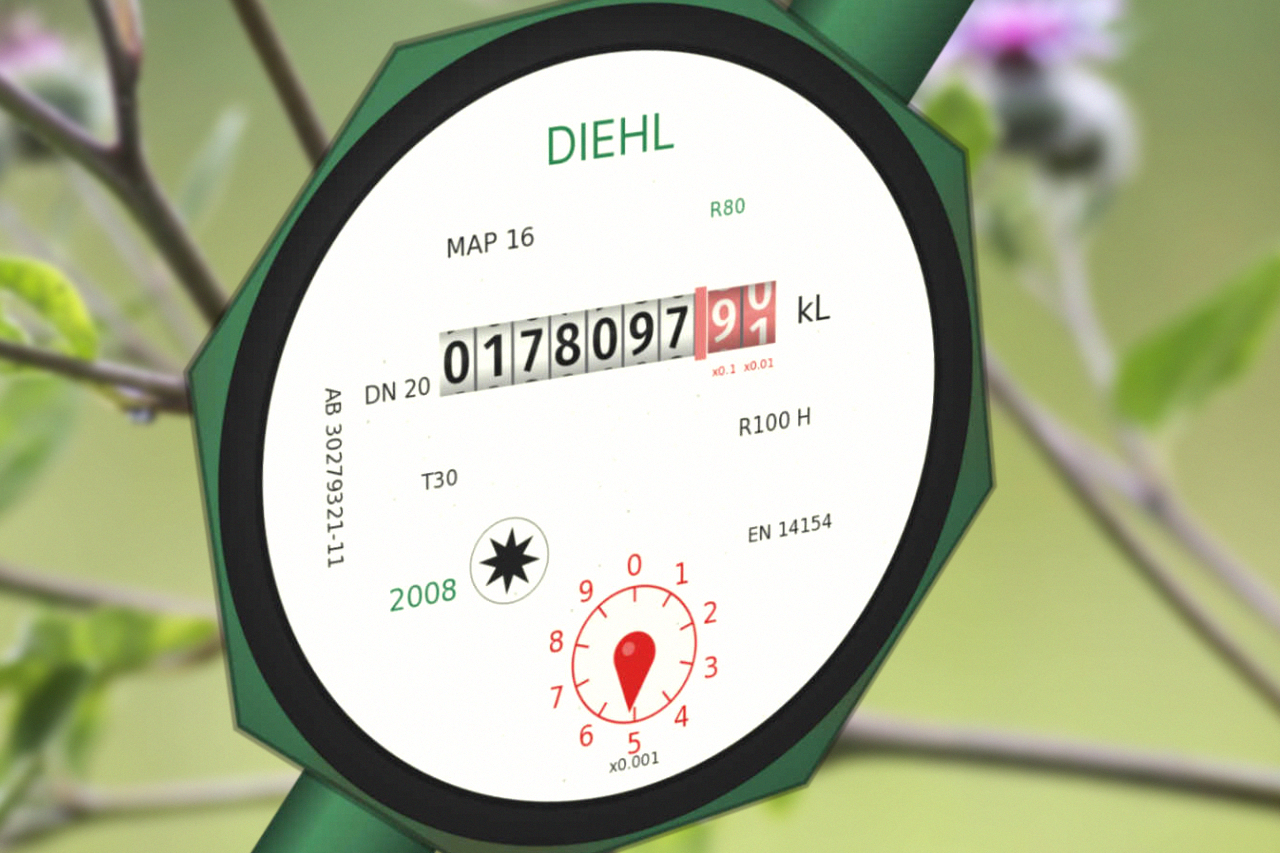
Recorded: 178097.905 (kL)
